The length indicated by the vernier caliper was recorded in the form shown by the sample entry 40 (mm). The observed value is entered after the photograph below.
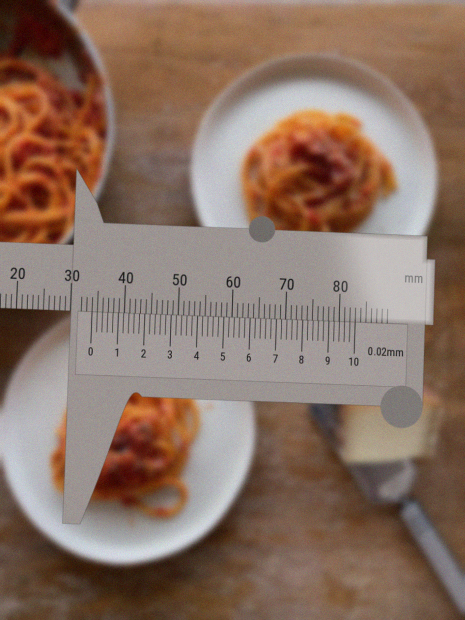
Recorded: 34.0 (mm)
